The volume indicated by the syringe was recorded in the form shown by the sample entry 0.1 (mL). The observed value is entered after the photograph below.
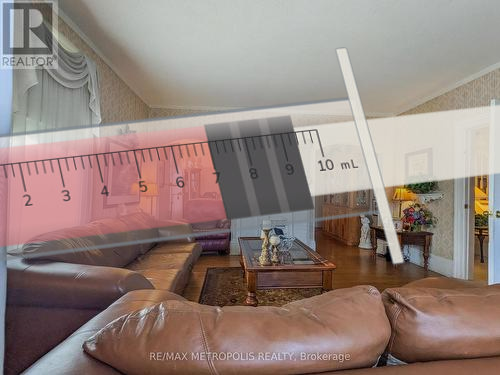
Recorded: 7 (mL)
